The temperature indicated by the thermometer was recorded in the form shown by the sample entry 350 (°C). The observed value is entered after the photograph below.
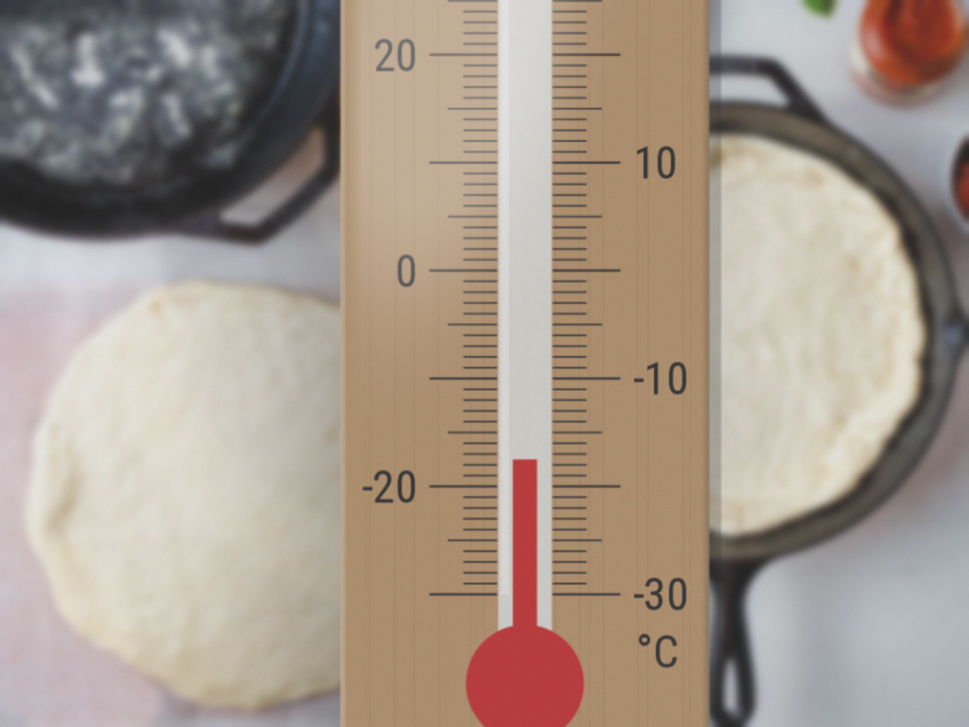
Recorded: -17.5 (°C)
